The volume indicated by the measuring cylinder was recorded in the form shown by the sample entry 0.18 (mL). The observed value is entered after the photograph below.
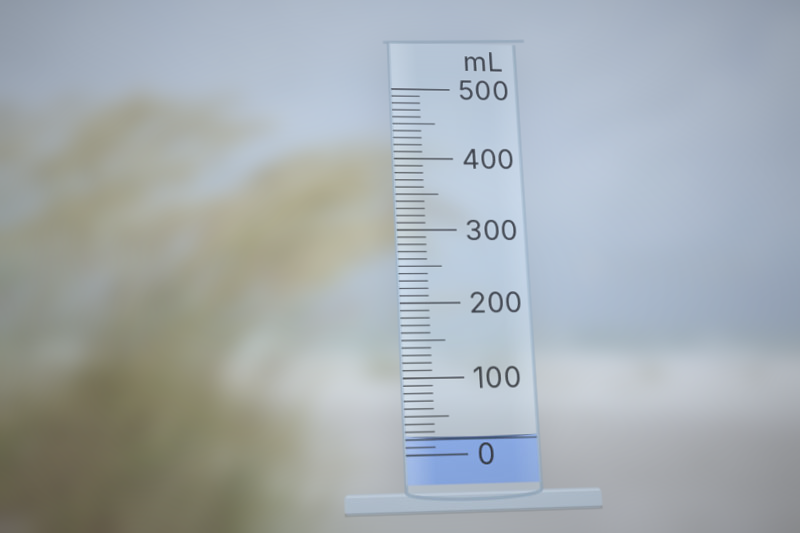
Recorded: 20 (mL)
